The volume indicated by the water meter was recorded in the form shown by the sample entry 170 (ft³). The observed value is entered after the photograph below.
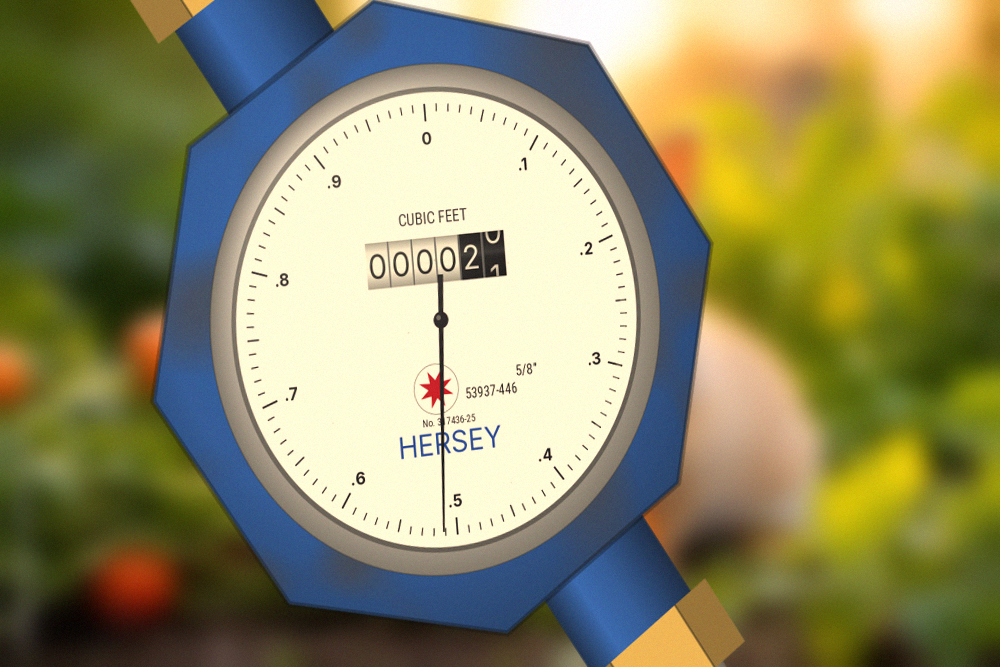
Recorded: 20.51 (ft³)
